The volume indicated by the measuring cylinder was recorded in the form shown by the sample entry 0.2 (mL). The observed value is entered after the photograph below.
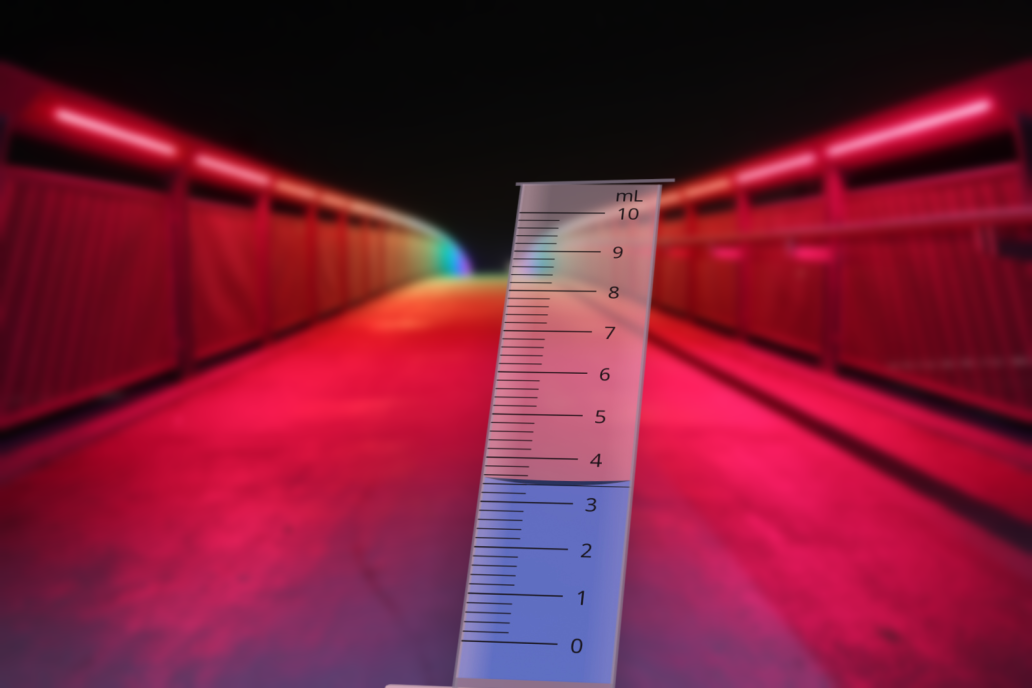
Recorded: 3.4 (mL)
